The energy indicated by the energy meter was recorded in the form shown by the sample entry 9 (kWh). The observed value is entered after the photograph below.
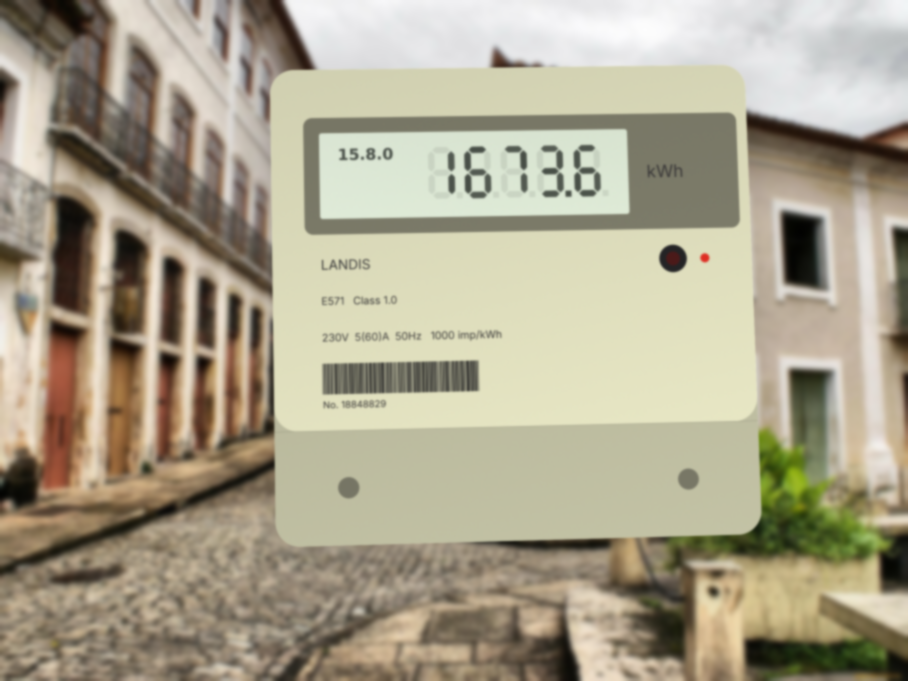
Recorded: 1673.6 (kWh)
